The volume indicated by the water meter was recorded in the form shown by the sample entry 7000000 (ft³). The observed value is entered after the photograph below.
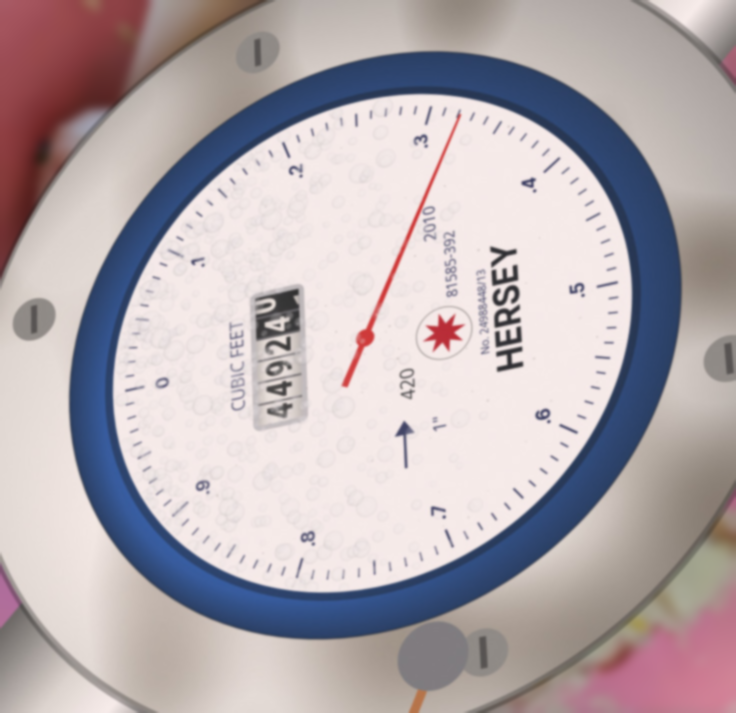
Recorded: 449240.32 (ft³)
